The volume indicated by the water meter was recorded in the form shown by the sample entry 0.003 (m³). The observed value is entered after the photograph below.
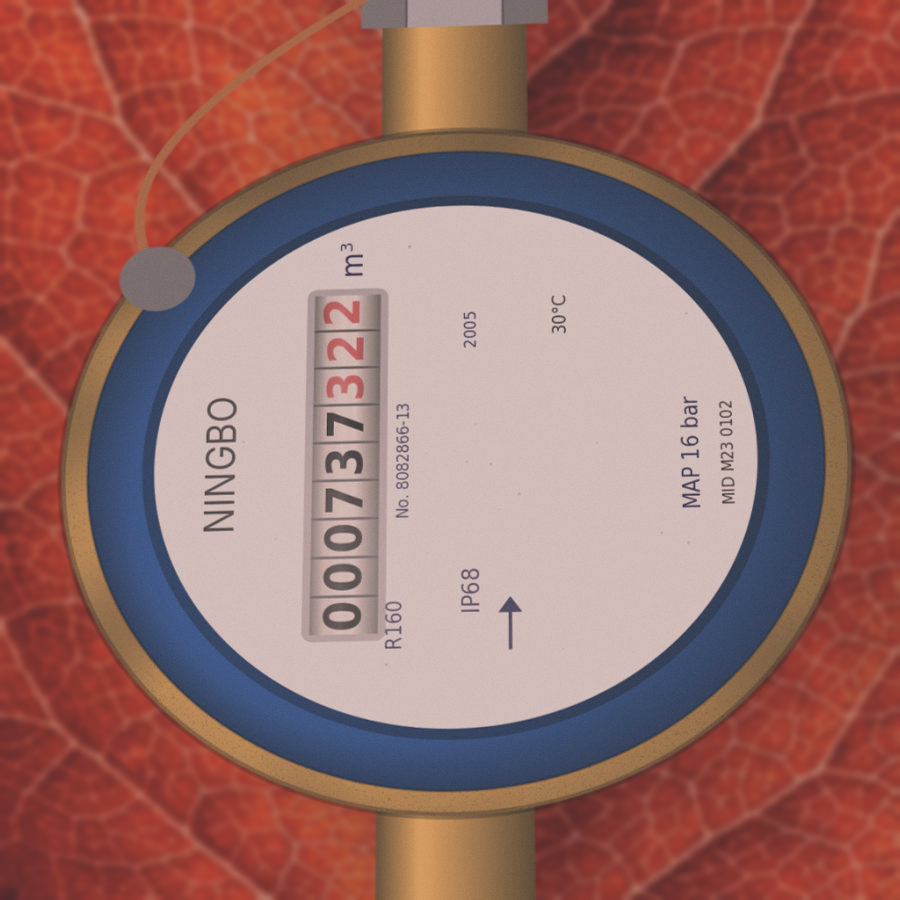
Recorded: 737.322 (m³)
